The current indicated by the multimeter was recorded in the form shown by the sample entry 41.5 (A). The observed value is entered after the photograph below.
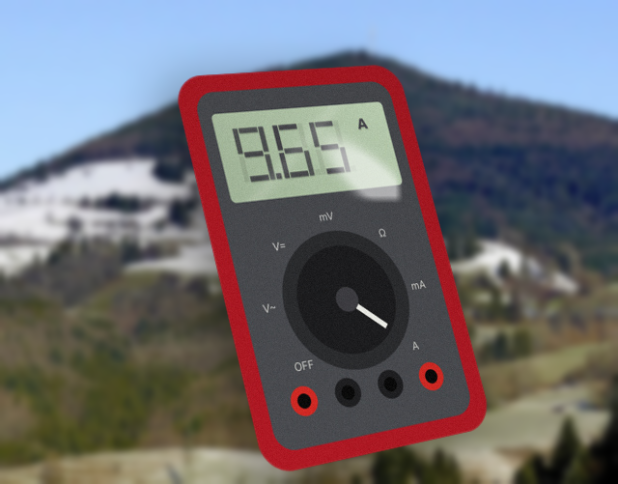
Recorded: 9.65 (A)
